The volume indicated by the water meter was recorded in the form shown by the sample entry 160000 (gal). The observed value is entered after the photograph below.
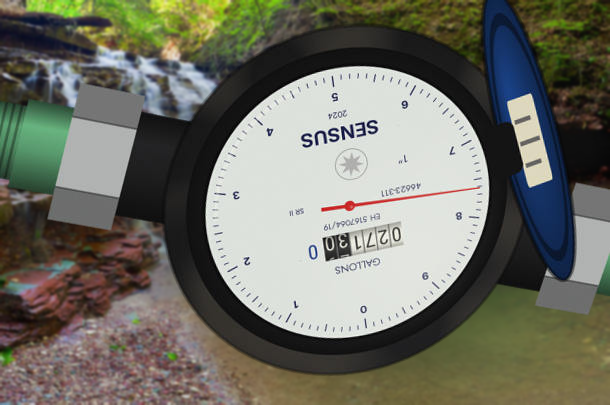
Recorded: 271297.6 (gal)
